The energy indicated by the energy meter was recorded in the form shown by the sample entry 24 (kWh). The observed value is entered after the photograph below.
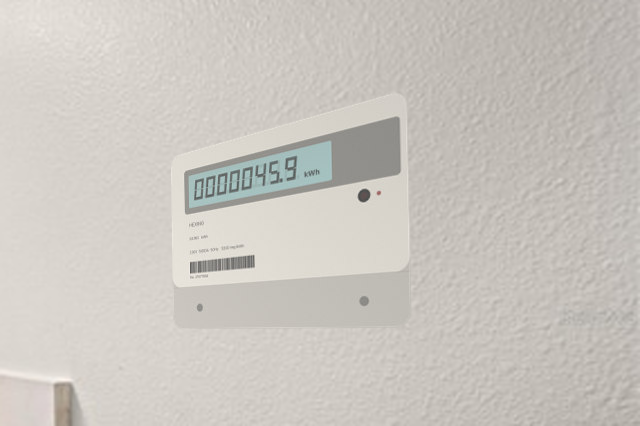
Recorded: 45.9 (kWh)
